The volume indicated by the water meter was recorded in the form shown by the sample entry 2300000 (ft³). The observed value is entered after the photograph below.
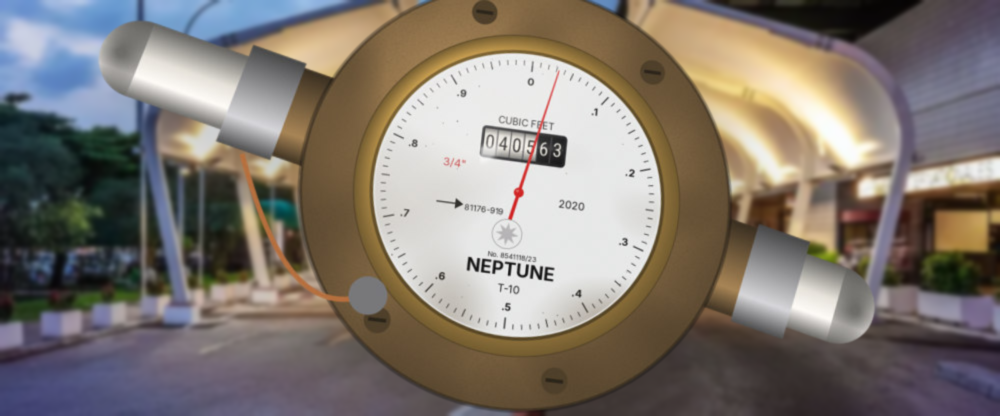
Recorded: 40563.03 (ft³)
